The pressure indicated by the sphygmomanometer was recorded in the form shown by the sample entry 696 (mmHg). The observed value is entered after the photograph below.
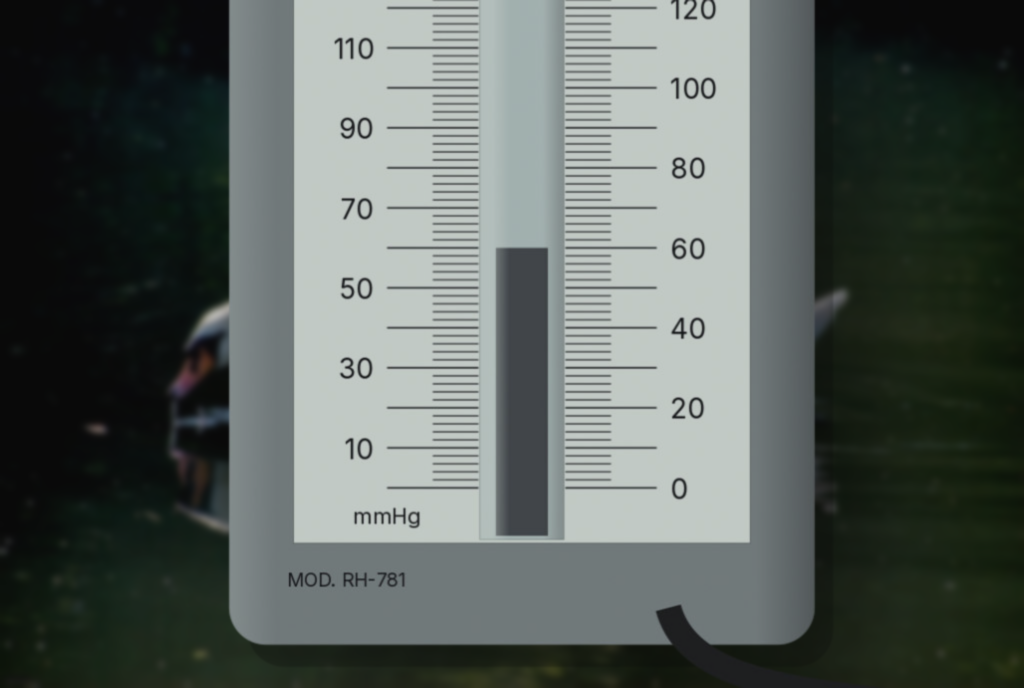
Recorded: 60 (mmHg)
